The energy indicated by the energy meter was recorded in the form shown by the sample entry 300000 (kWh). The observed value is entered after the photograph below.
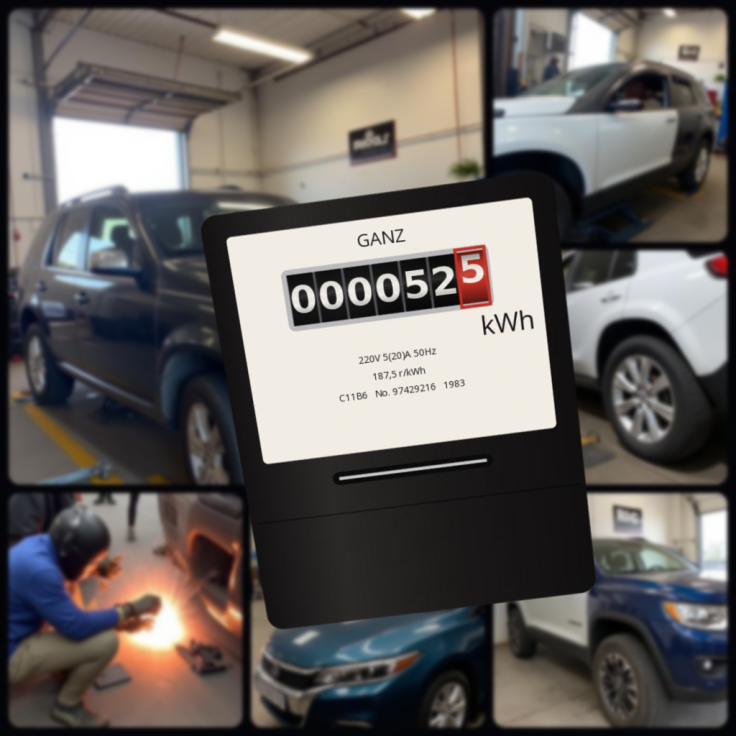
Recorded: 52.5 (kWh)
